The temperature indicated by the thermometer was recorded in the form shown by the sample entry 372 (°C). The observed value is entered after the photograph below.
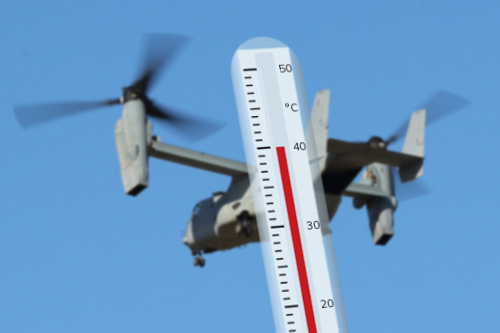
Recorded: 40 (°C)
